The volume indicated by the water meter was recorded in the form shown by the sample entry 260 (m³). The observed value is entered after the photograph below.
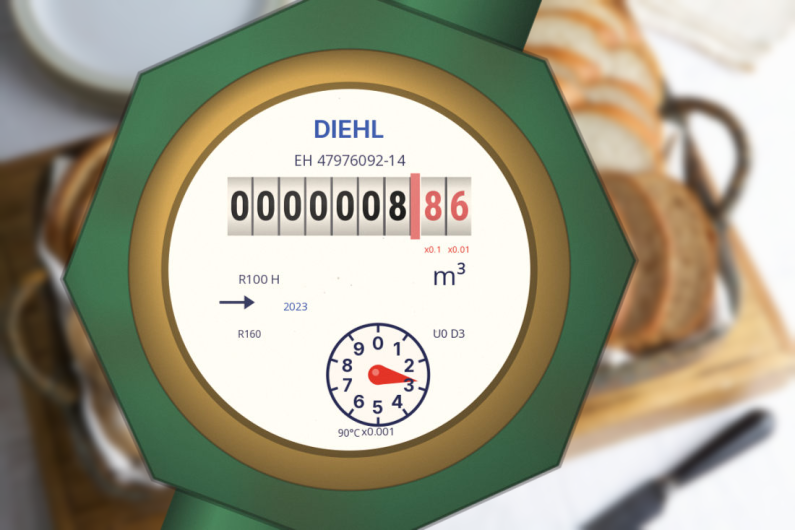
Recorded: 8.862 (m³)
